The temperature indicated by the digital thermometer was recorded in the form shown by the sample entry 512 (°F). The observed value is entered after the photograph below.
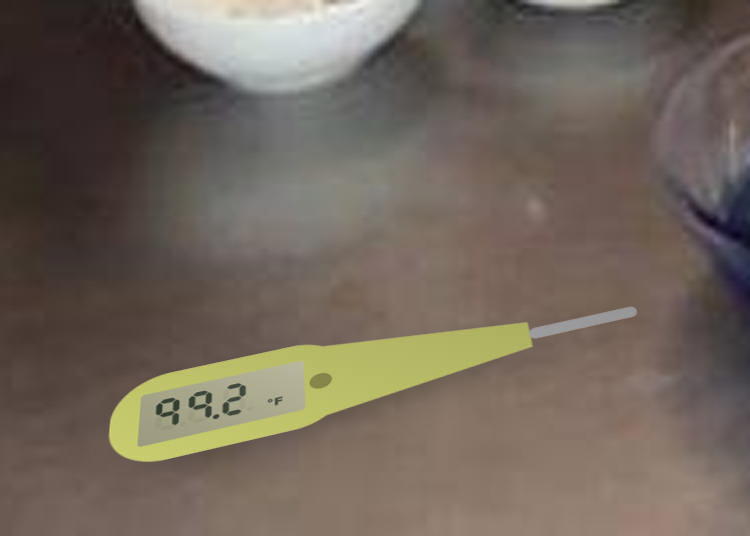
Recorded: 99.2 (°F)
